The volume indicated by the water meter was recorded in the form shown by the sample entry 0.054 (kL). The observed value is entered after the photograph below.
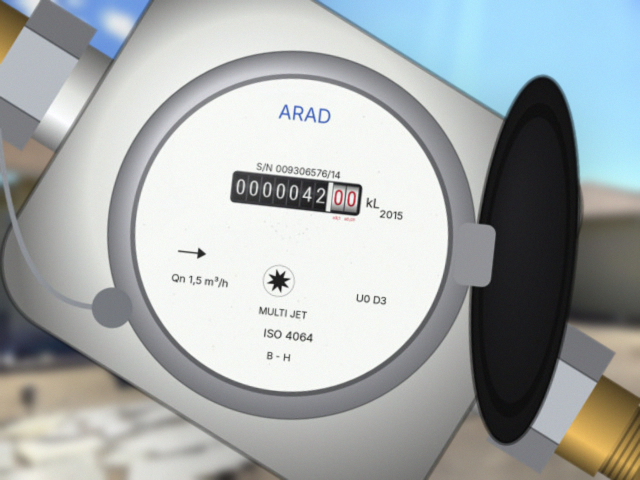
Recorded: 42.00 (kL)
